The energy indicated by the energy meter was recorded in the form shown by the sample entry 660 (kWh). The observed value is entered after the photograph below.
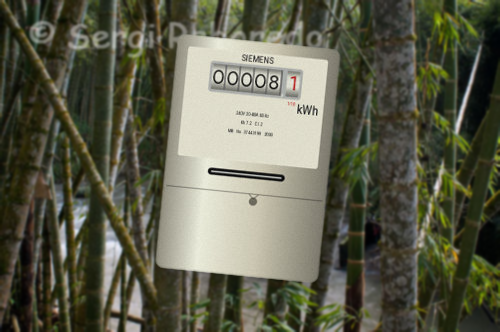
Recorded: 8.1 (kWh)
